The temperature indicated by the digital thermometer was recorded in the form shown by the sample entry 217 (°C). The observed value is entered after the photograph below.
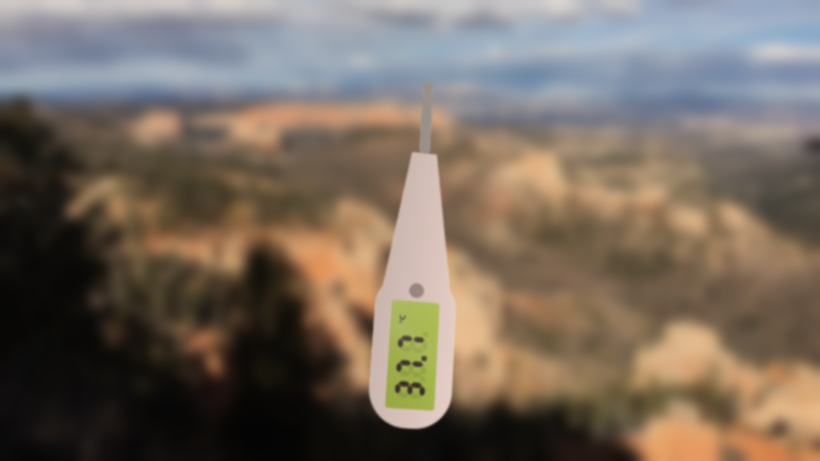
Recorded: 37.7 (°C)
